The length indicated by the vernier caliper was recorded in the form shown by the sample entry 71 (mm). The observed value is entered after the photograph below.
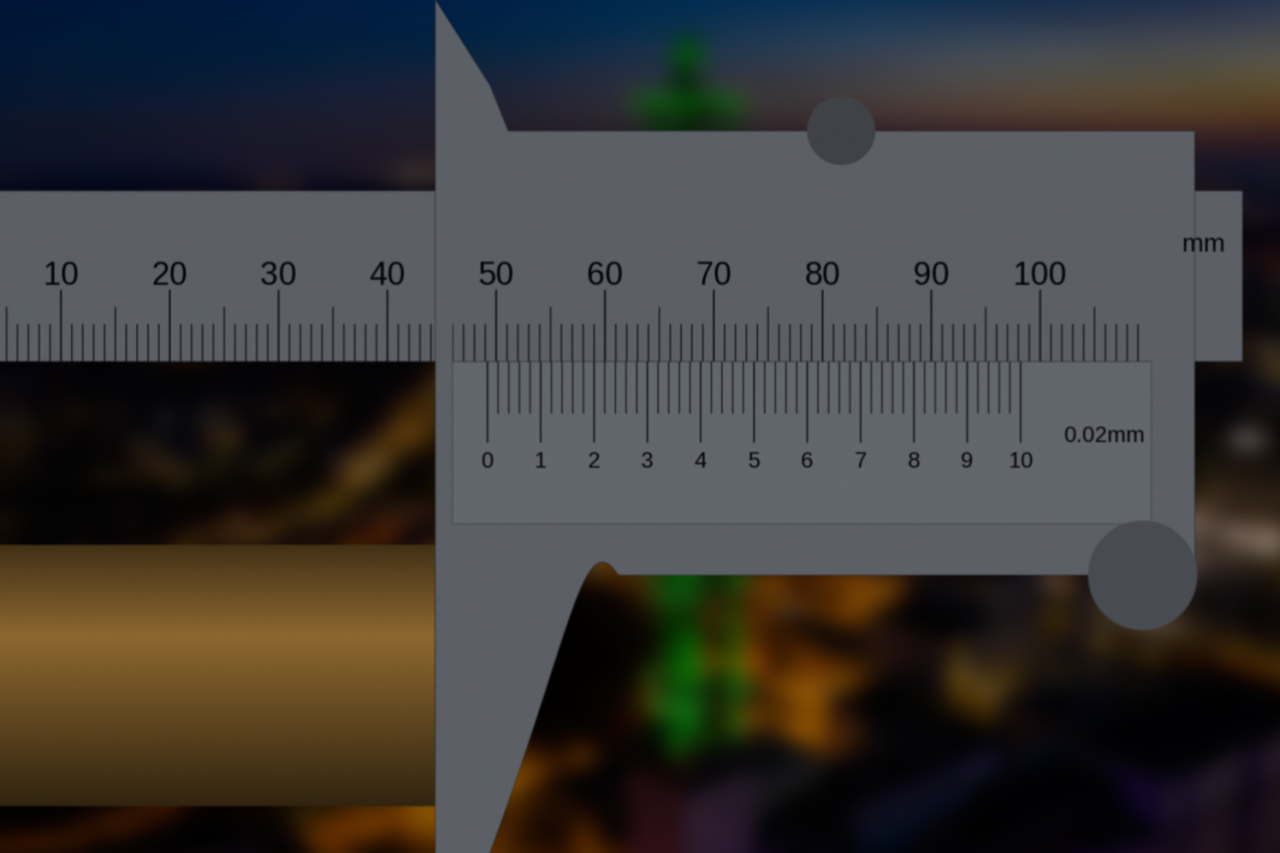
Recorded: 49.2 (mm)
